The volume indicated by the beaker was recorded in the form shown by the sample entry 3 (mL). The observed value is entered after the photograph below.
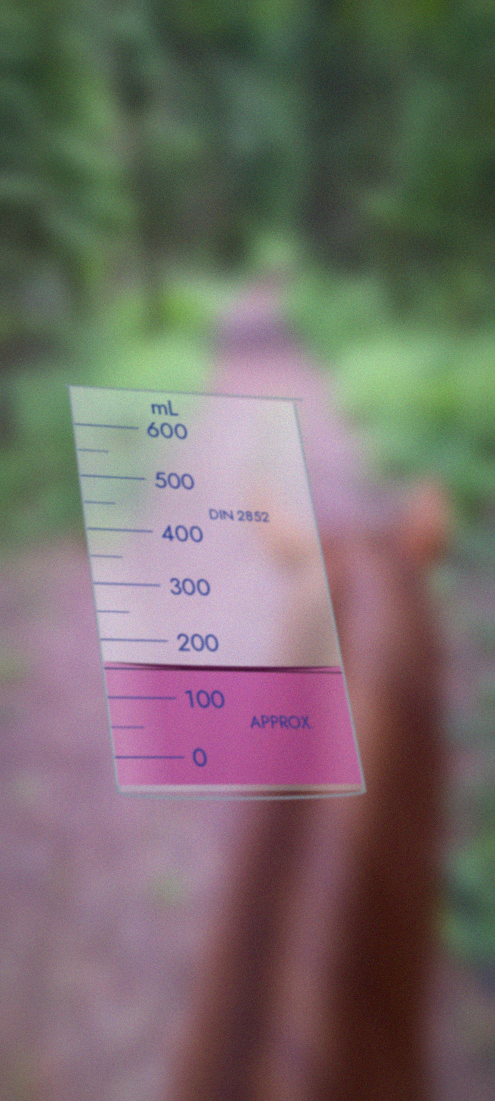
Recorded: 150 (mL)
